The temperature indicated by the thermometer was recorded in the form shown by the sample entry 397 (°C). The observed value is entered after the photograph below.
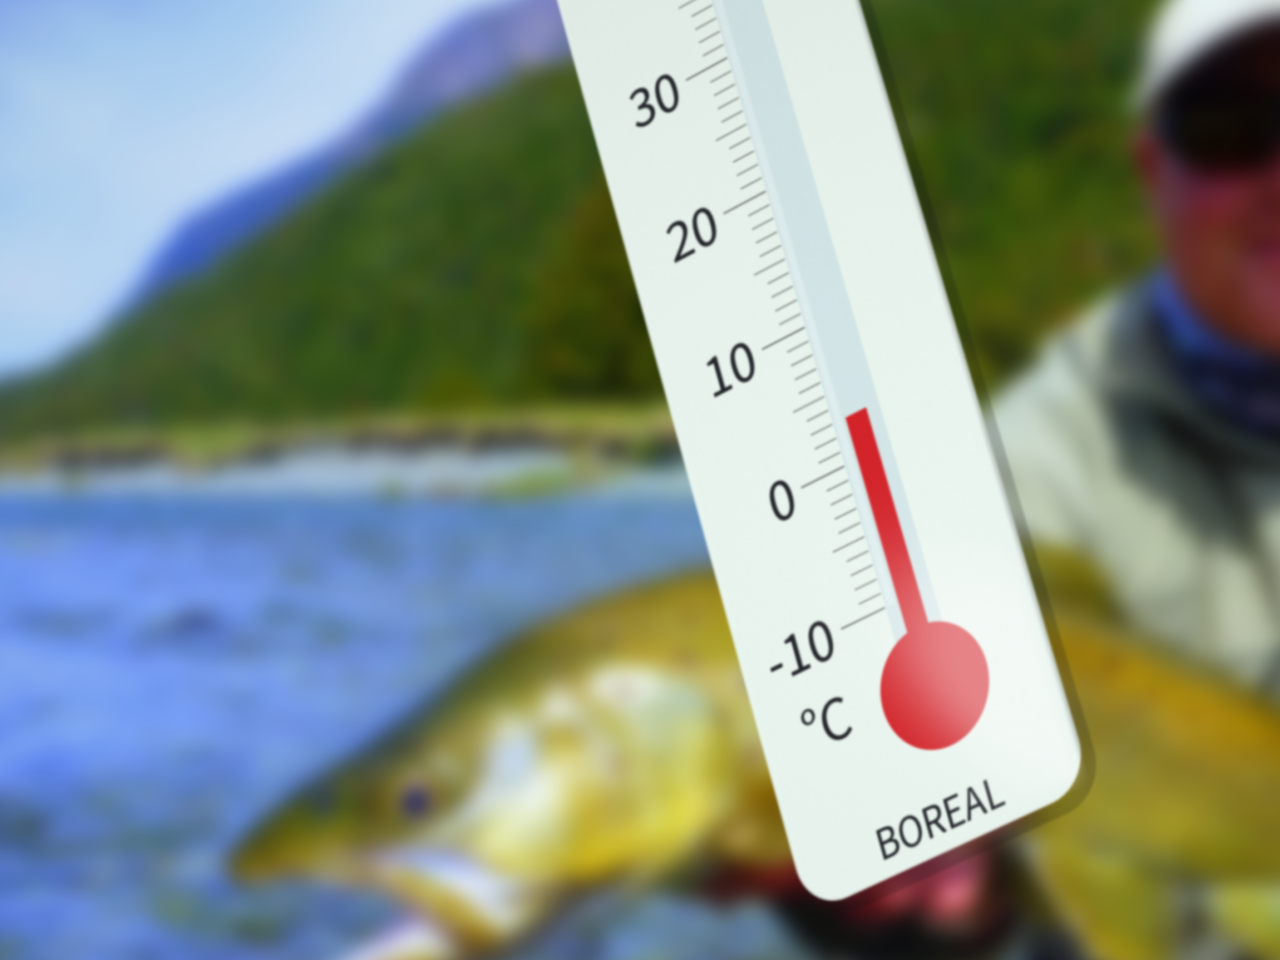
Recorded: 3 (°C)
